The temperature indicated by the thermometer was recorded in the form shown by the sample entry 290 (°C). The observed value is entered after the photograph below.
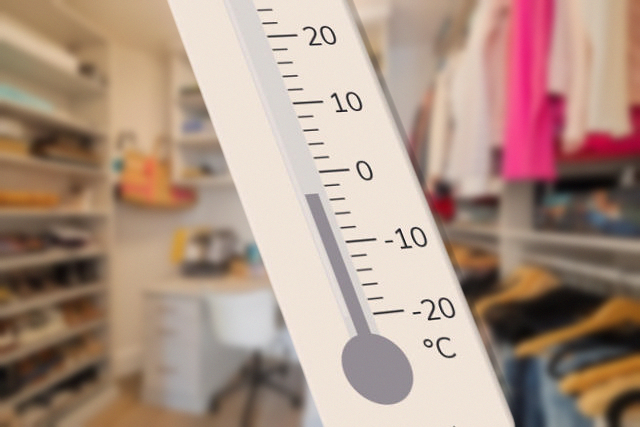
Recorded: -3 (°C)
